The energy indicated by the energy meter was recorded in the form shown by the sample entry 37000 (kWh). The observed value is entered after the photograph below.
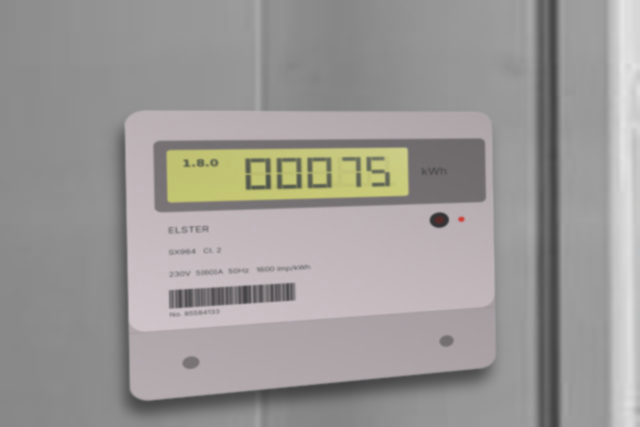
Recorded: 75 (kWh)
